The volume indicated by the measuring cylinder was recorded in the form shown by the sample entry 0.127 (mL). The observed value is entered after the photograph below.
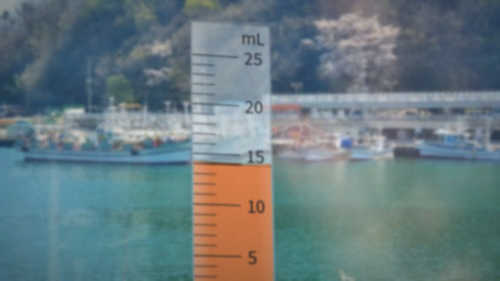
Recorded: 14 (mL)
